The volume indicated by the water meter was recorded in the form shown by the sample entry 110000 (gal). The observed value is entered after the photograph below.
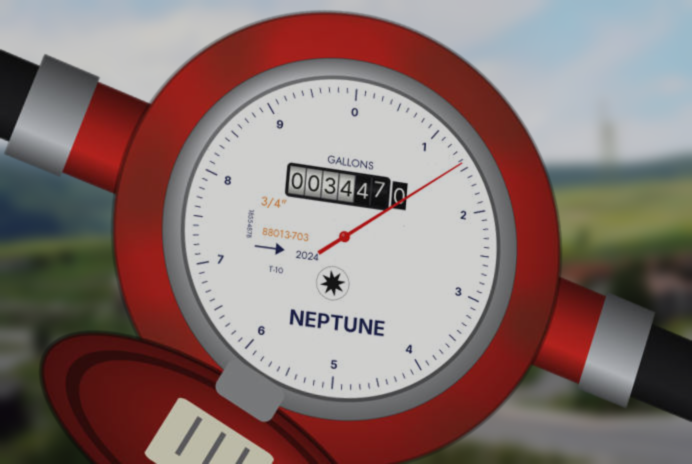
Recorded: 34471.4 (gal)
